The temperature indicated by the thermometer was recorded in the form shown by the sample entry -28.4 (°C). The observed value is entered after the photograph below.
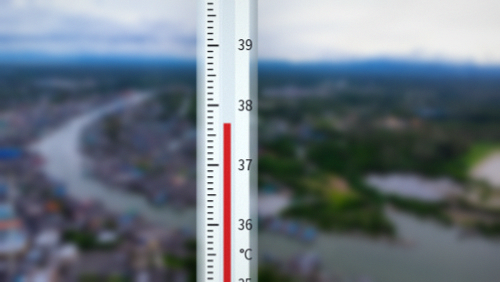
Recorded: 37.7 (°C)
